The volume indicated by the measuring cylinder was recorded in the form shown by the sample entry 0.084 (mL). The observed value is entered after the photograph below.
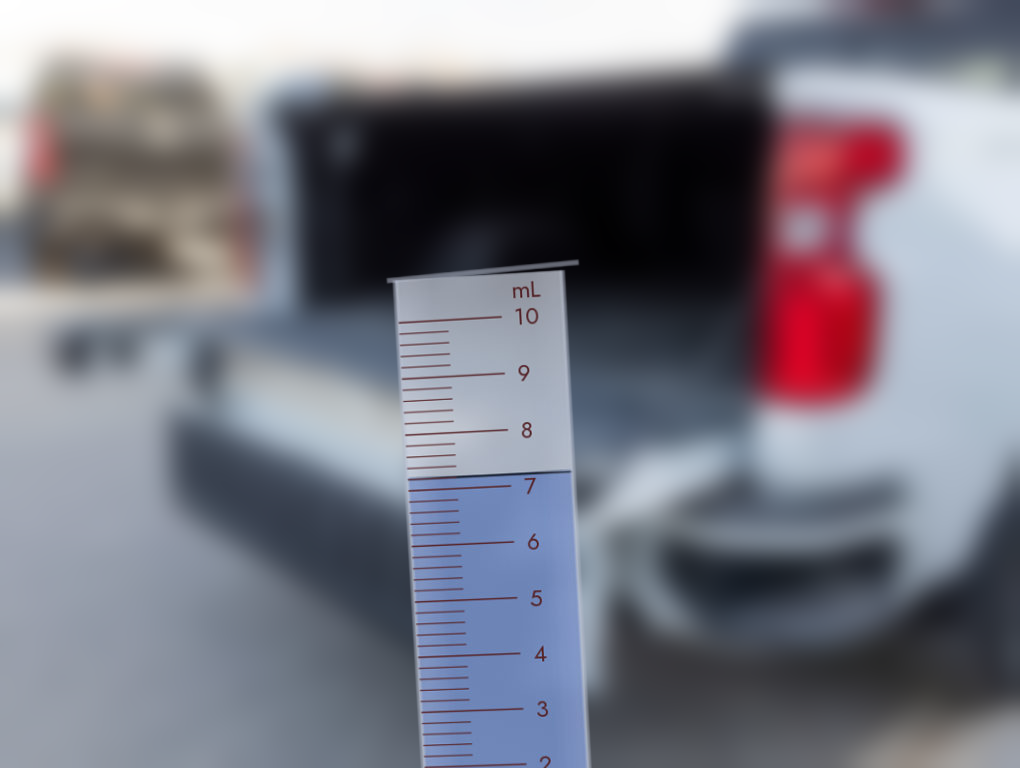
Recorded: 7.2 (mL)
